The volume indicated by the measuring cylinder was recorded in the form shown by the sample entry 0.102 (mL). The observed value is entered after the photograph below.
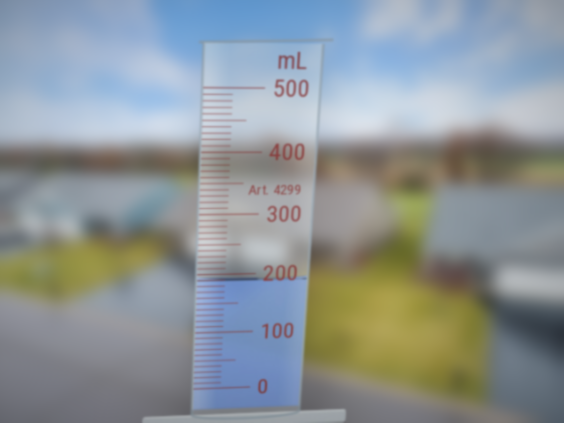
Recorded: 190 (mL)
